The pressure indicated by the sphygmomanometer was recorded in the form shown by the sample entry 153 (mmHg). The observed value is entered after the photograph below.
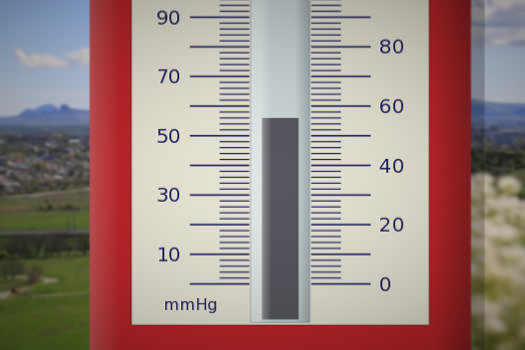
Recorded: 56 (mmHg)
